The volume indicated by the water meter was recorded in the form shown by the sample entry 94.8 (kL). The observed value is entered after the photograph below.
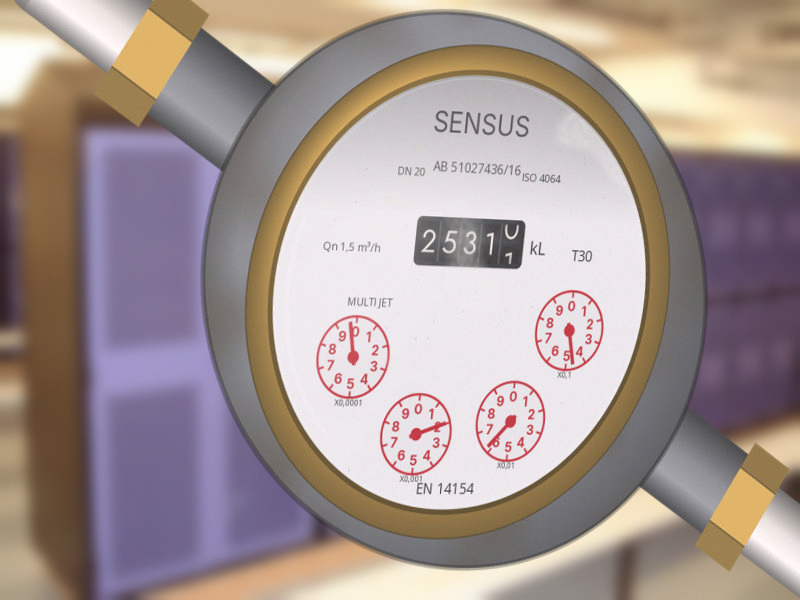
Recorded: 25310.4619 (kL)
